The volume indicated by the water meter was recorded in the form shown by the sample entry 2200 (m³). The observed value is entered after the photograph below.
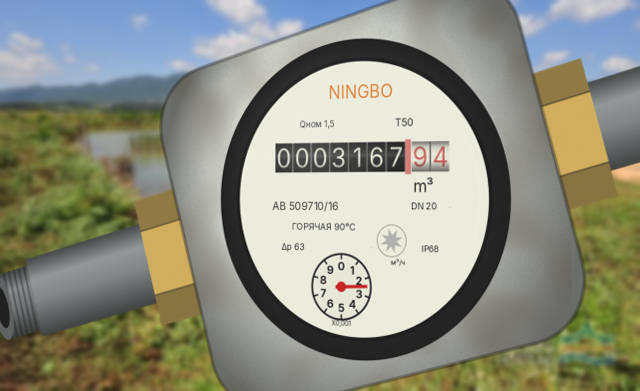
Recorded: 3167.942 (m³)
